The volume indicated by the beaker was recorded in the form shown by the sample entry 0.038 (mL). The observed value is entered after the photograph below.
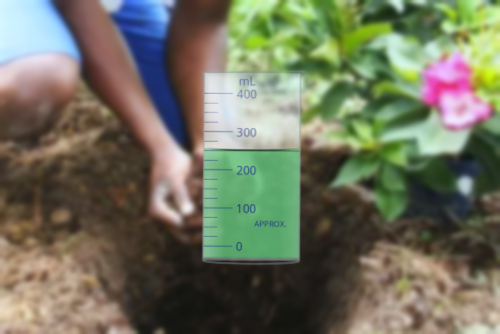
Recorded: 250 (mL)
